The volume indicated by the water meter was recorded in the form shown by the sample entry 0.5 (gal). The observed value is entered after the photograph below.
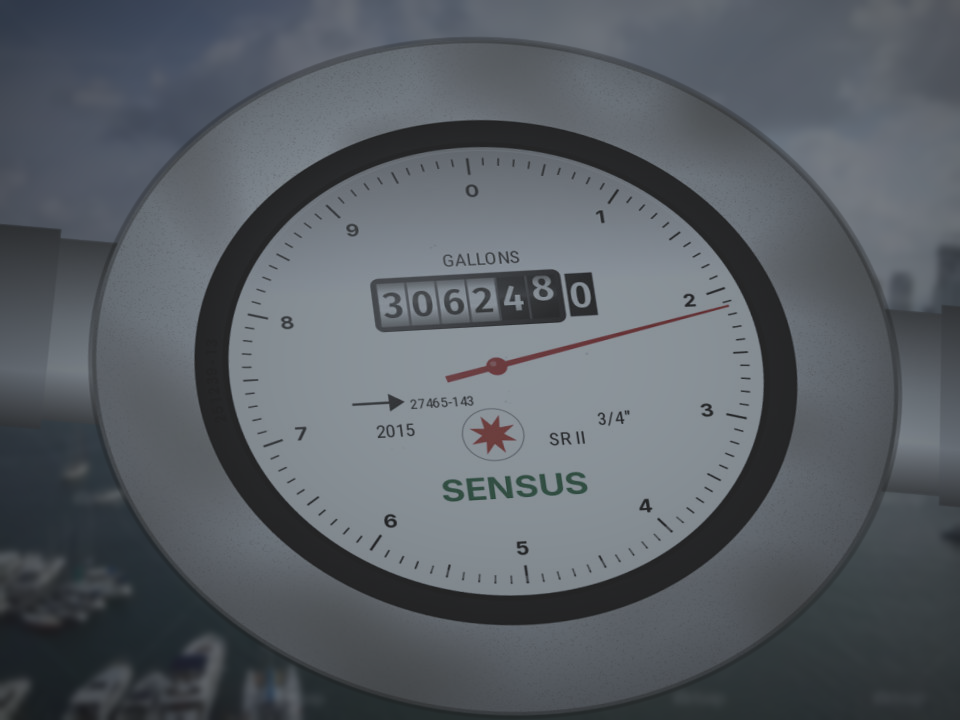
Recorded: 3062482.1 (gal)
